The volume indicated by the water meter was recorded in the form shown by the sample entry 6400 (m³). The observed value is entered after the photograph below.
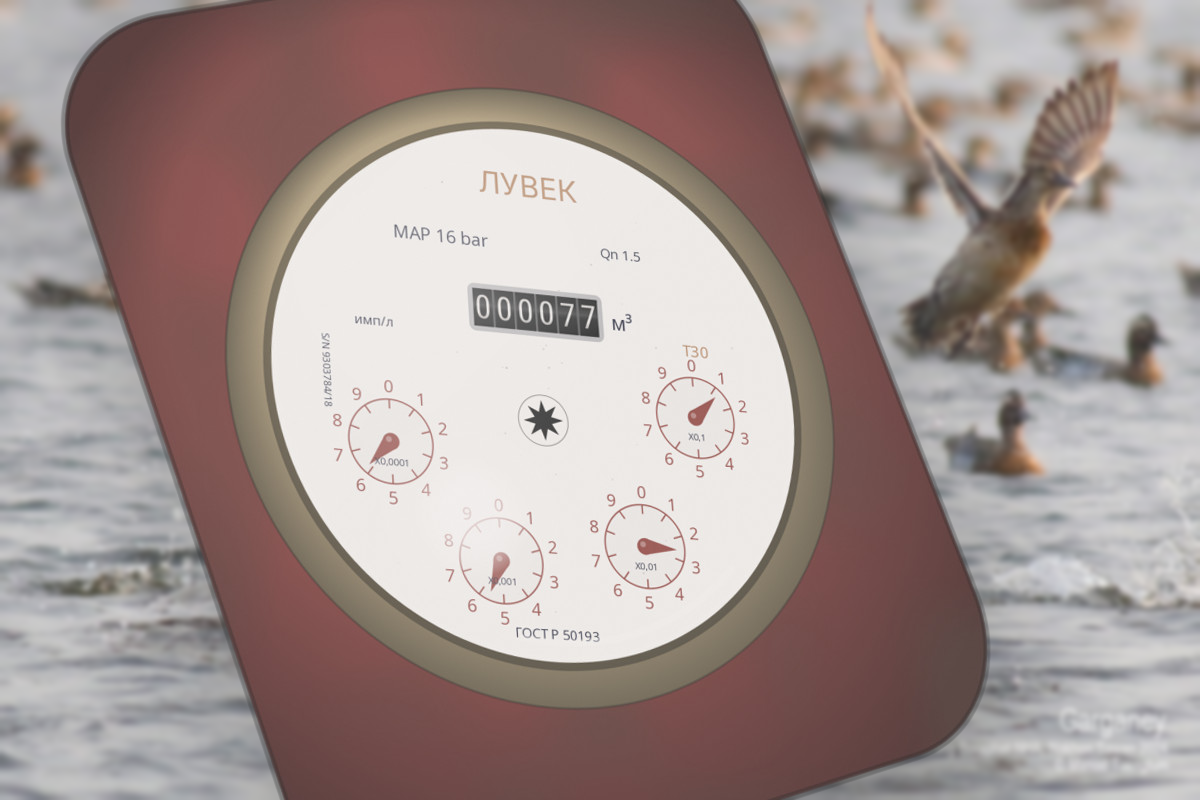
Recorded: 77.1256 (m³)
